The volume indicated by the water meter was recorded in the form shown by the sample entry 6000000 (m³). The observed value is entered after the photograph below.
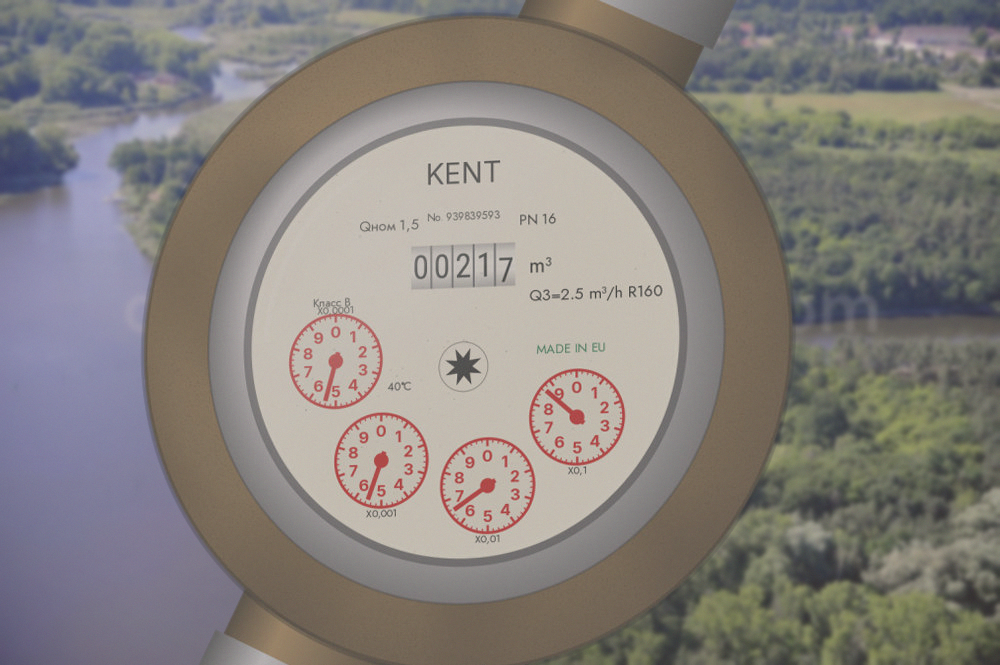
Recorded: 216.8655 (m³)
